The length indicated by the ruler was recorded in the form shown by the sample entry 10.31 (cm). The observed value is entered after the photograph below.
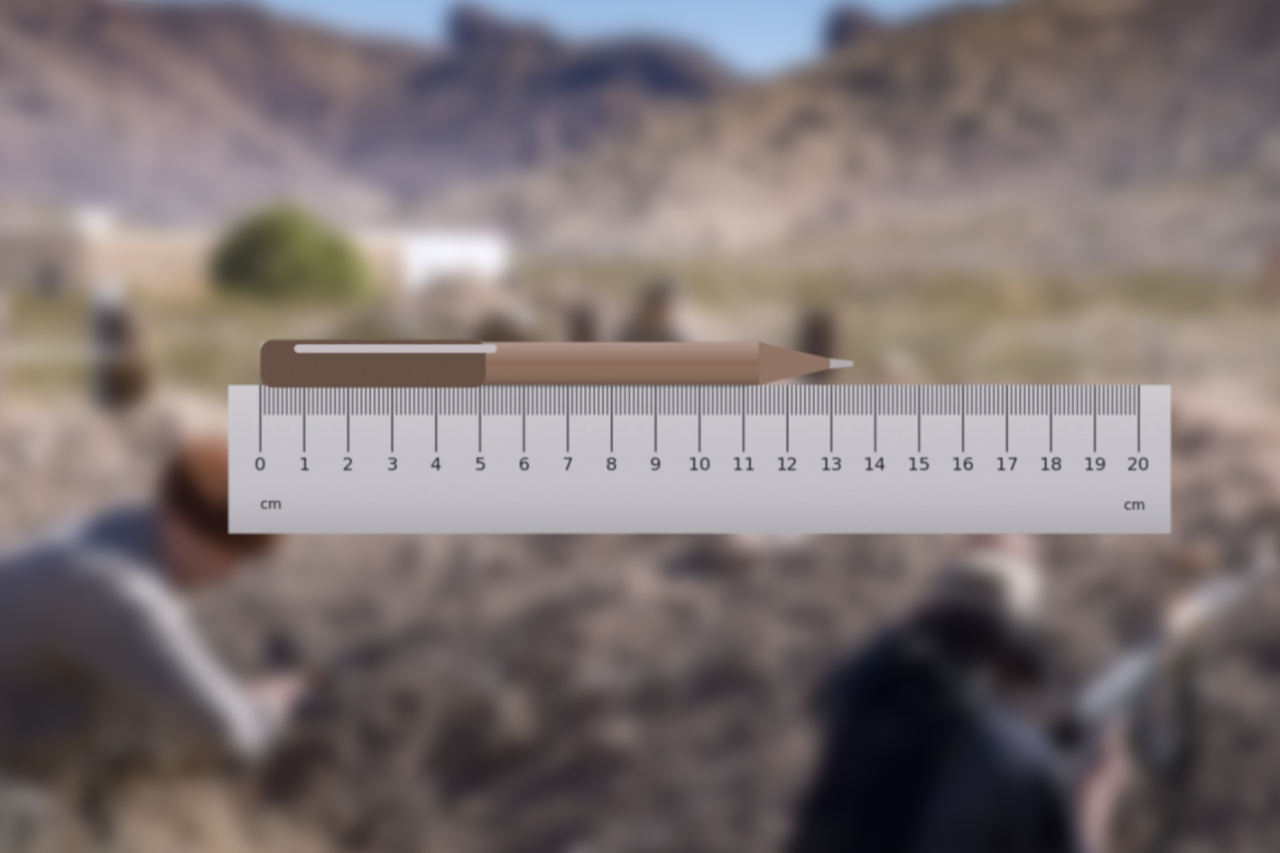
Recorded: 13.5 (cm)
